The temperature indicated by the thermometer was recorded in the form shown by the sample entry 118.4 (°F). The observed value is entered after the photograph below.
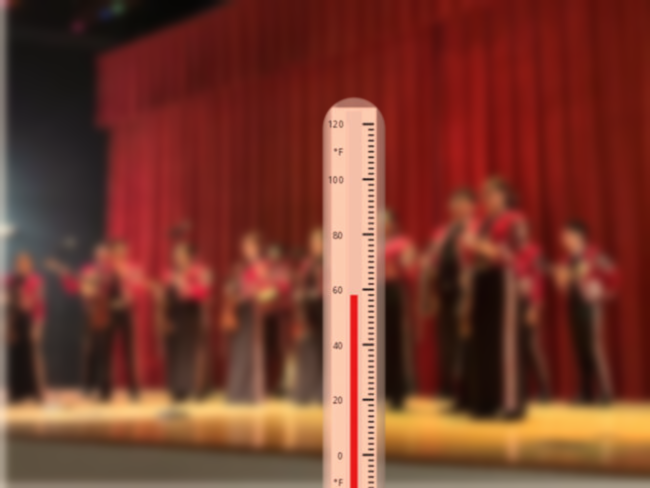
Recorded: 58 (°F)
